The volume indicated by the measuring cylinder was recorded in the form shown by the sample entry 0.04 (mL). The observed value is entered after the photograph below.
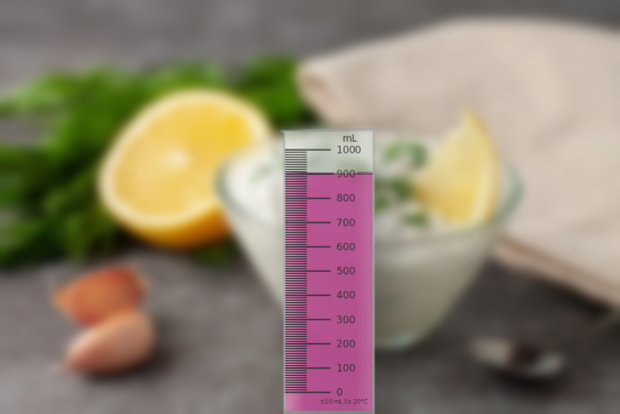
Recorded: 900 (mL)
